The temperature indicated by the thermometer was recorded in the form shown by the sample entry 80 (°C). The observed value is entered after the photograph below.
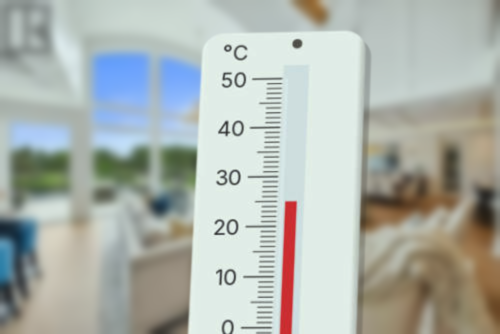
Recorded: 25 (°C)
